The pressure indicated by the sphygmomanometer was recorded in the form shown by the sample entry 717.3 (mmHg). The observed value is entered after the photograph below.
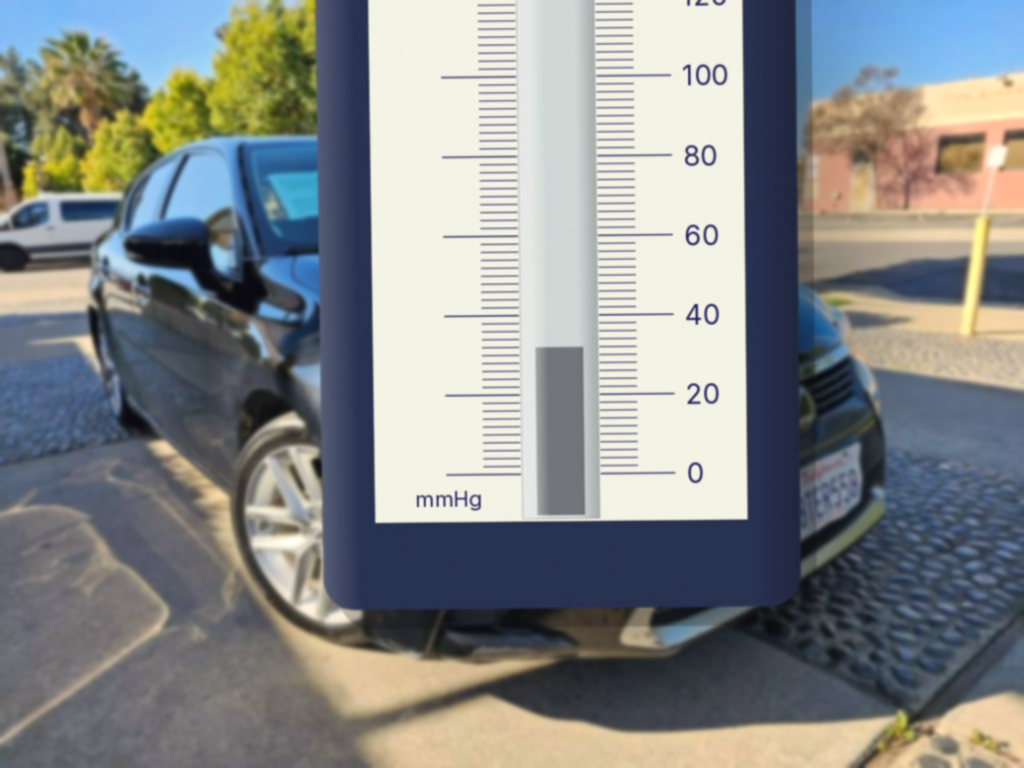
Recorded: 32 (mmHg)
